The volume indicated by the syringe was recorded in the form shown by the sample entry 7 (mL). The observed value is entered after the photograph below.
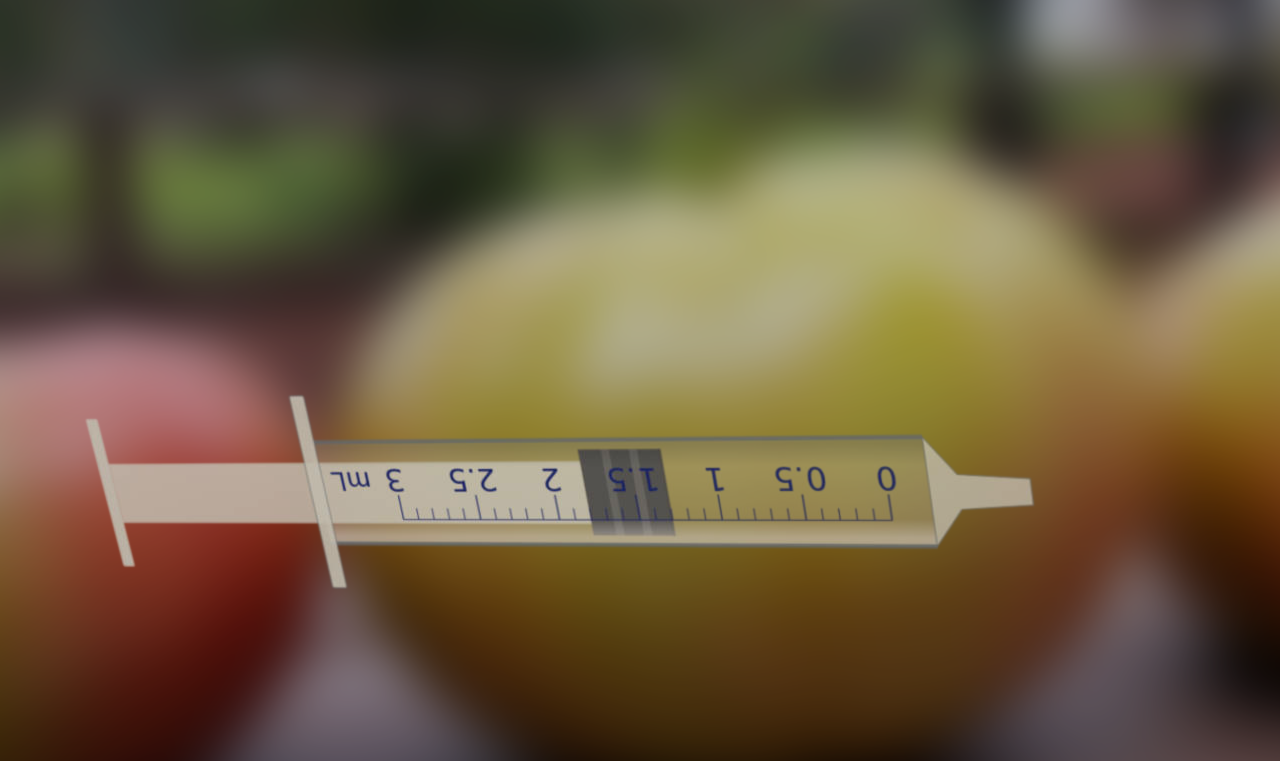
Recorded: 1.3 (mL)
